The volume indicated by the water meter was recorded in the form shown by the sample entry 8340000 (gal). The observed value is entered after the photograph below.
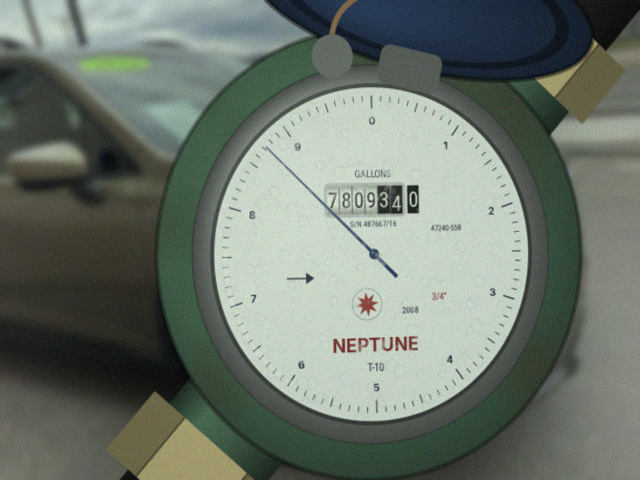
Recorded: 7809338.7 (gal)
